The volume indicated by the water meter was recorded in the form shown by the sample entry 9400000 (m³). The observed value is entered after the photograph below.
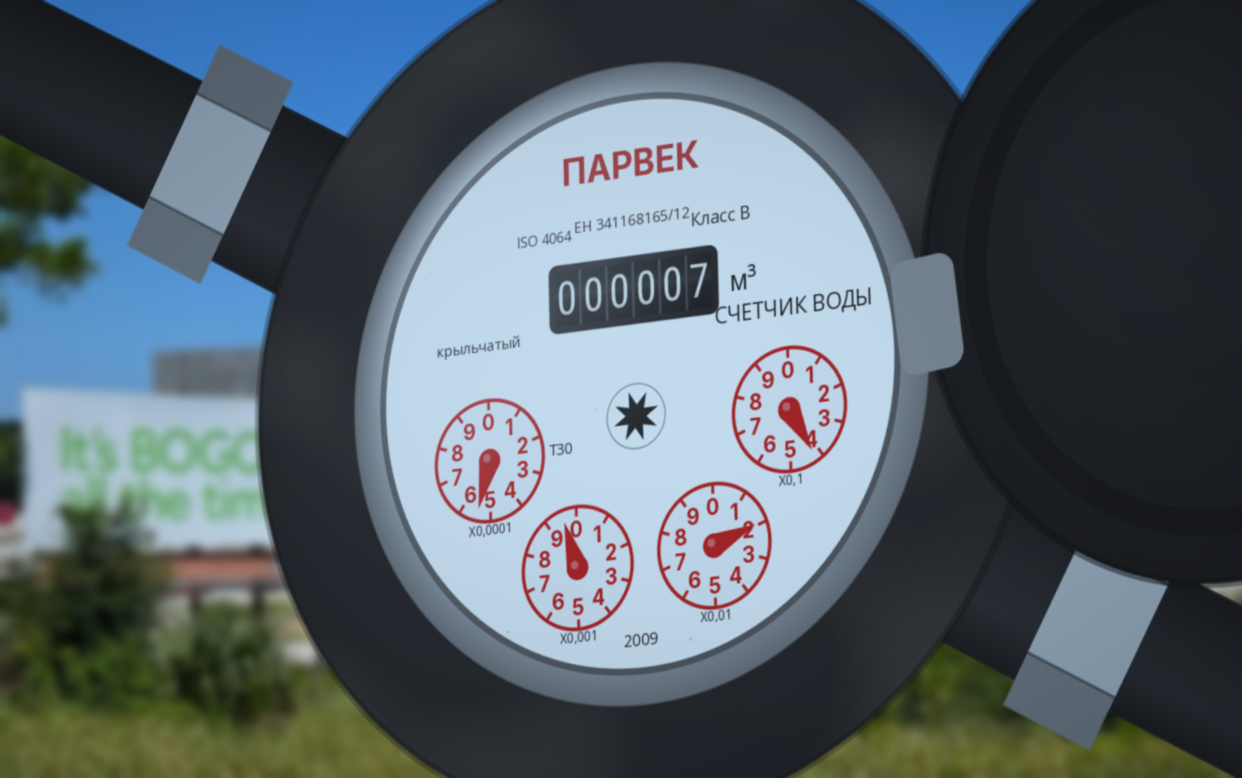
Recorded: 7.4195 (m³)
